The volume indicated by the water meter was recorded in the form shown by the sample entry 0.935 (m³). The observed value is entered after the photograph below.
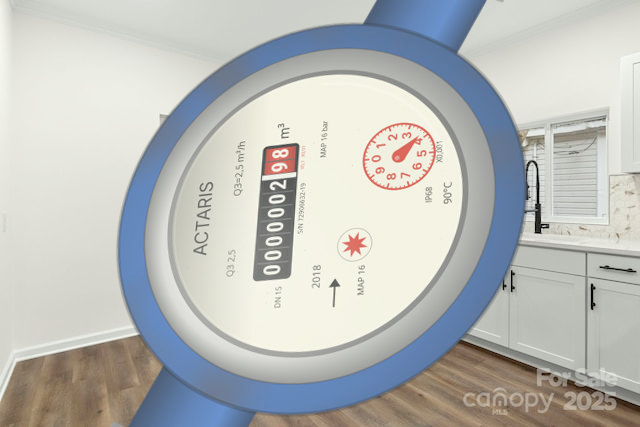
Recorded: 2.983 (m³)
